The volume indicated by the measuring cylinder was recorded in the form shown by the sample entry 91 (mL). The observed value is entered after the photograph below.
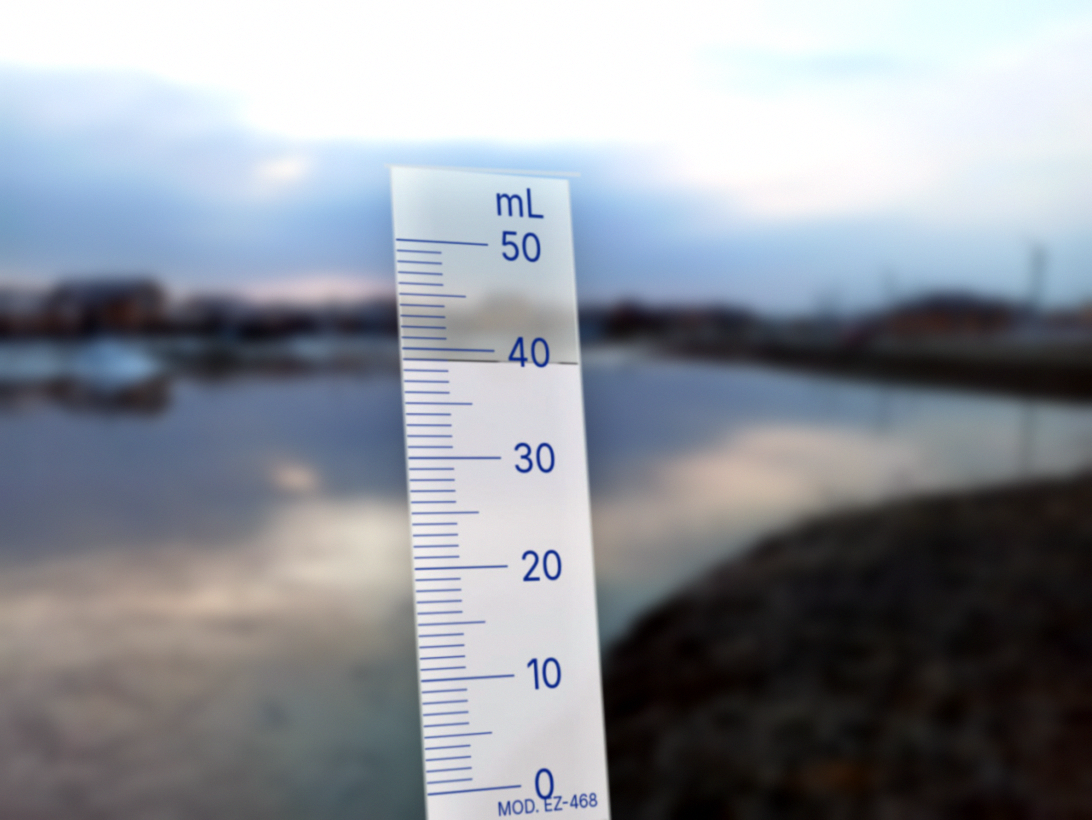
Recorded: 39 (mL)
